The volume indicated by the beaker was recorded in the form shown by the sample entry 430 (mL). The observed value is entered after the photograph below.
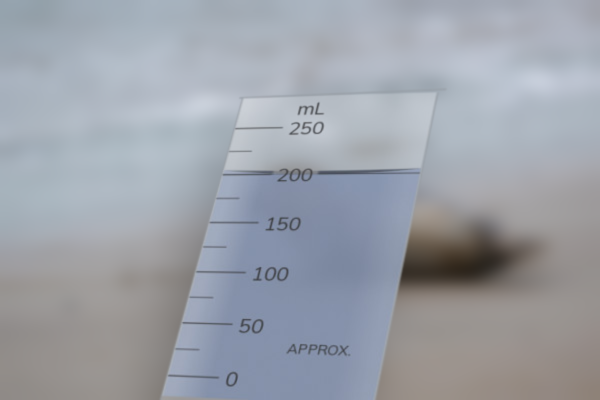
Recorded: 200 (mL)
